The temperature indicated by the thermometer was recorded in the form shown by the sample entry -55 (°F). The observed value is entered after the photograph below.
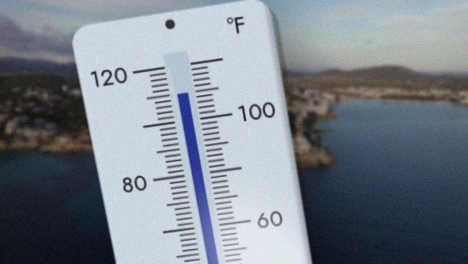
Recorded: 110 (°F)
